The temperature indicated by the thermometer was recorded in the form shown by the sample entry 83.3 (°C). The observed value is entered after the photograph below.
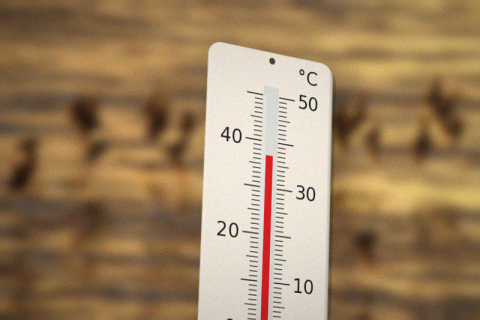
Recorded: 37 (°C)
